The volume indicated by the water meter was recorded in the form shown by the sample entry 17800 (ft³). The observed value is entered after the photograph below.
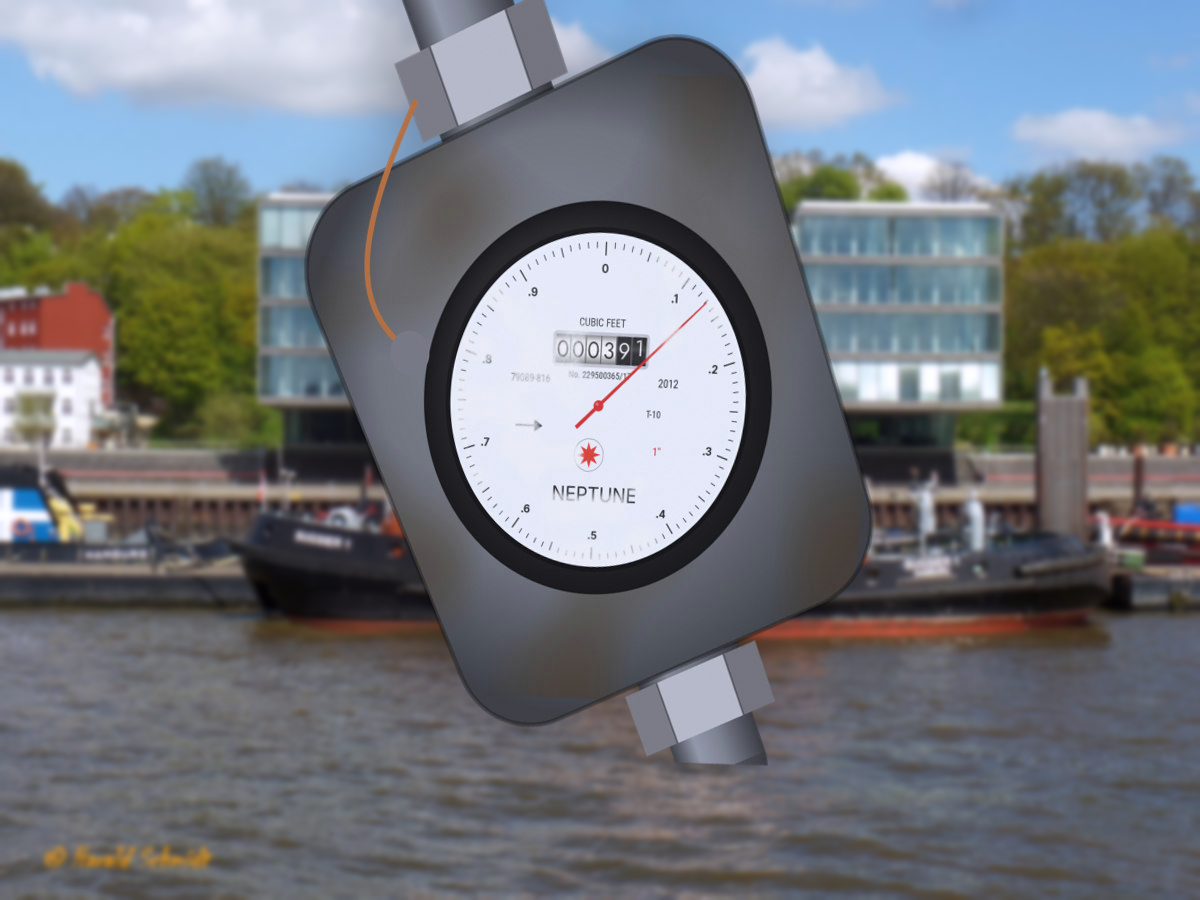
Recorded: 391.13 (ft³)
